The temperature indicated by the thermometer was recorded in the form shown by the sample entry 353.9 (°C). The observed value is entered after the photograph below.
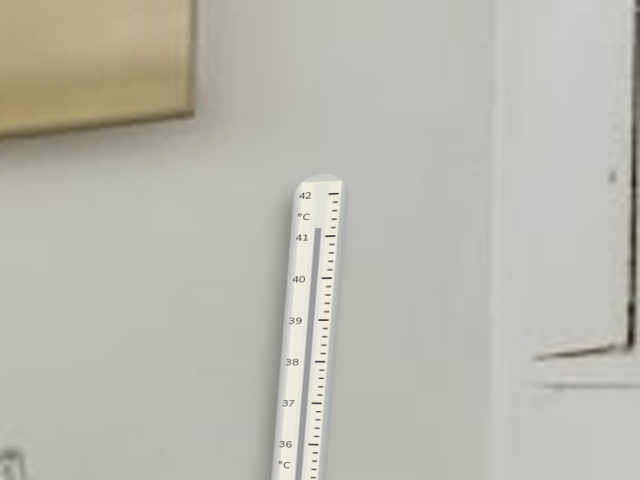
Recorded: 41.2 (°C)
